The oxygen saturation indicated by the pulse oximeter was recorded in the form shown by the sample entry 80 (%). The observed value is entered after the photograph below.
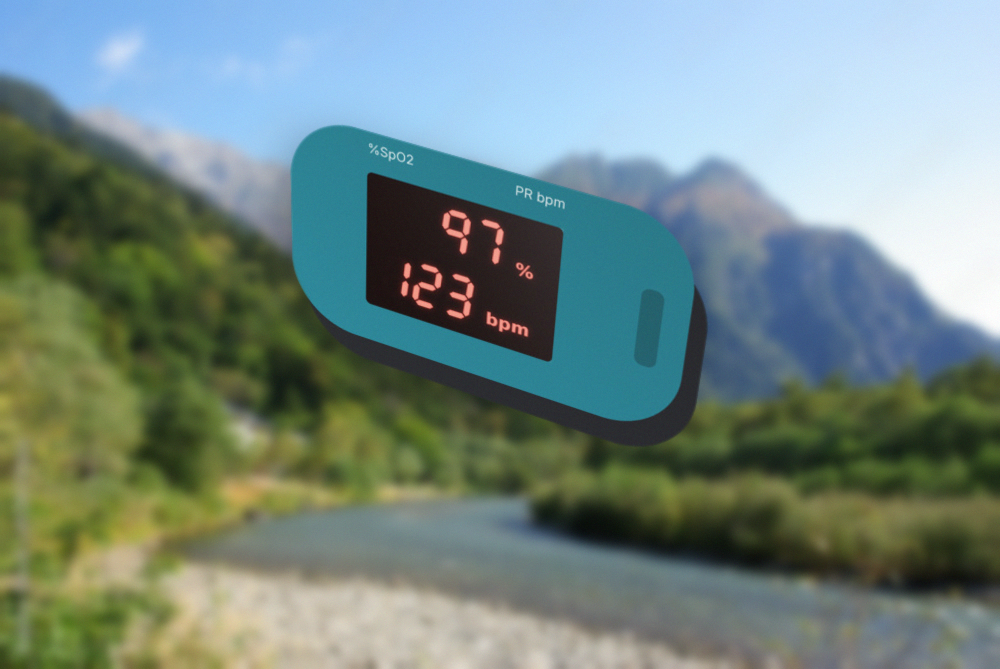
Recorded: 97 (%)
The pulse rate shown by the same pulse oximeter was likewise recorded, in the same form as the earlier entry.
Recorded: 123 (bpm)
